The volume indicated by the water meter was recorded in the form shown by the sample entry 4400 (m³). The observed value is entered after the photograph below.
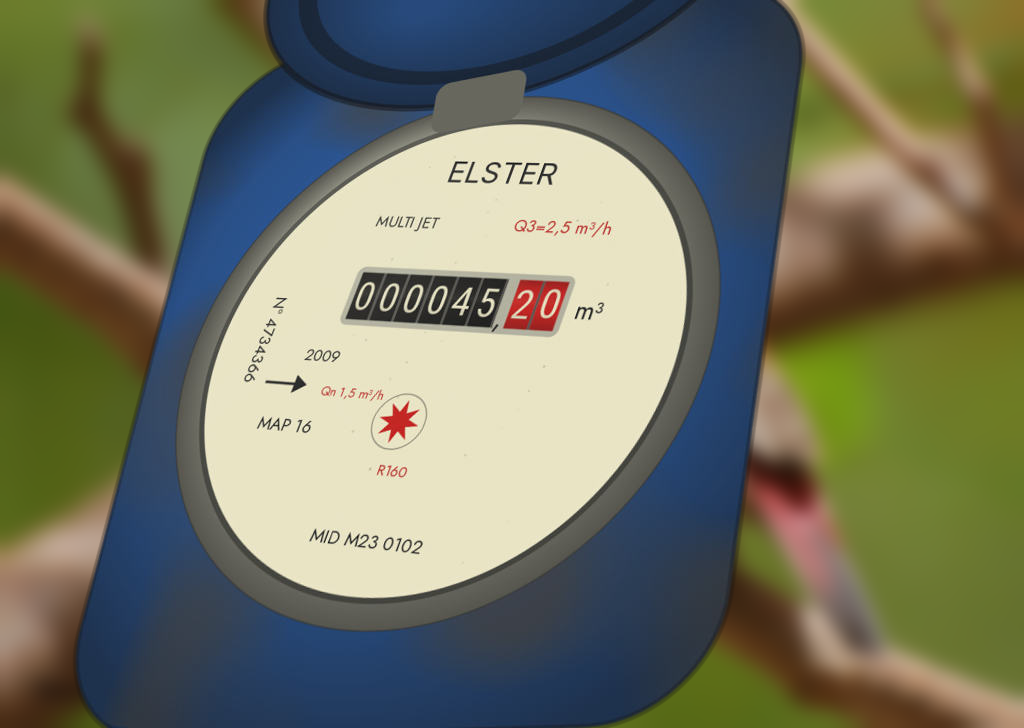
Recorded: 45.20 (m³)
